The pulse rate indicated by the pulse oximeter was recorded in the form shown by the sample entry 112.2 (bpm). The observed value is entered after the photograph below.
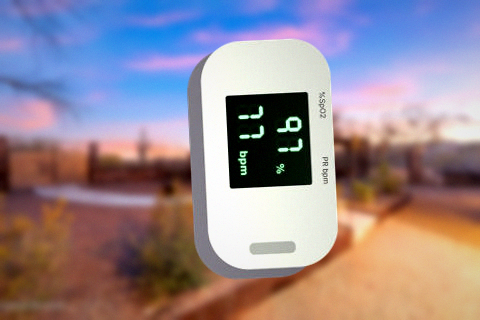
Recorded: 77 (bpm)
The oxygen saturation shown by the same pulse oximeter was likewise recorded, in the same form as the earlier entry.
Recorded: 97 (%)
